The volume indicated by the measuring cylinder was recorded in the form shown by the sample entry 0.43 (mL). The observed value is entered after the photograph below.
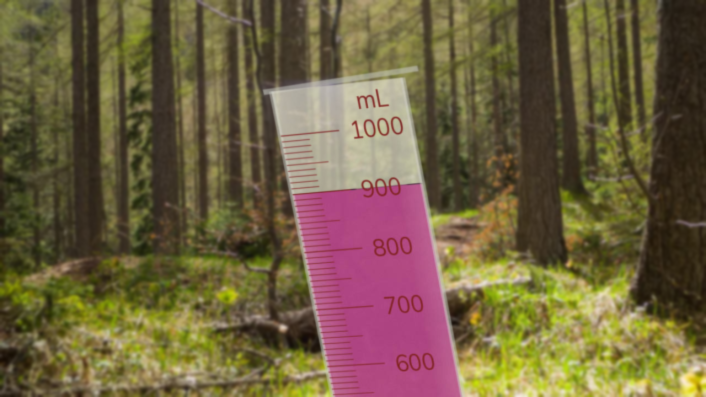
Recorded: 900 (mL)
